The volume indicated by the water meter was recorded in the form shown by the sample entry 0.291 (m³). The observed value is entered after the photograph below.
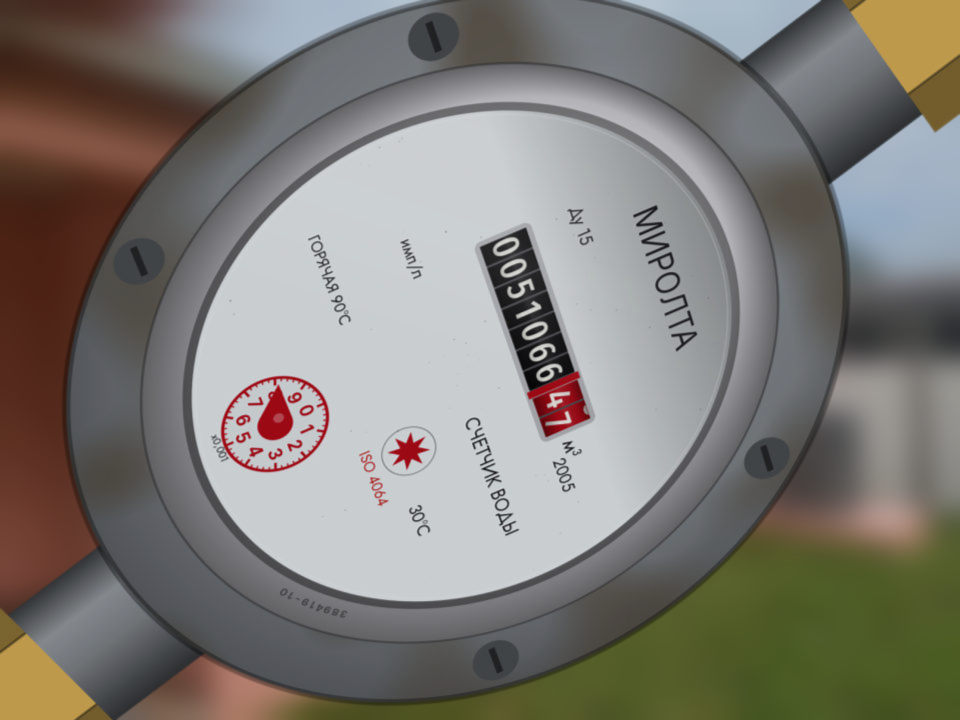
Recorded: 51066.468 (m³)
